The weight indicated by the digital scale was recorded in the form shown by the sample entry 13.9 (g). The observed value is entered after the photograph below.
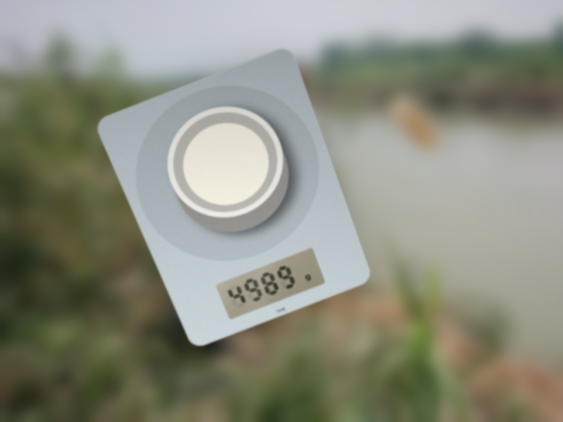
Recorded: 4989 (g)
